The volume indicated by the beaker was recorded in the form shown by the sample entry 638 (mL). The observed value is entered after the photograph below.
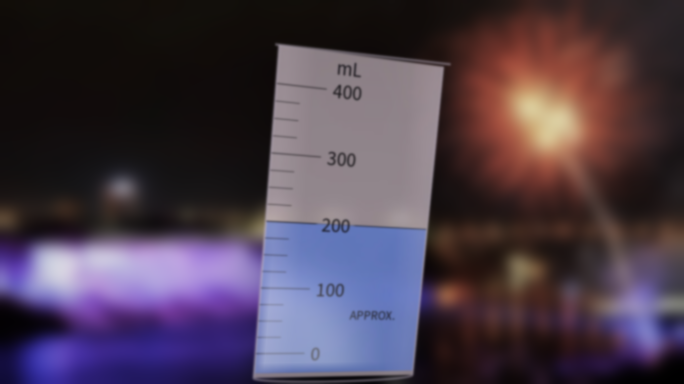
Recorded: 200 (mL)
